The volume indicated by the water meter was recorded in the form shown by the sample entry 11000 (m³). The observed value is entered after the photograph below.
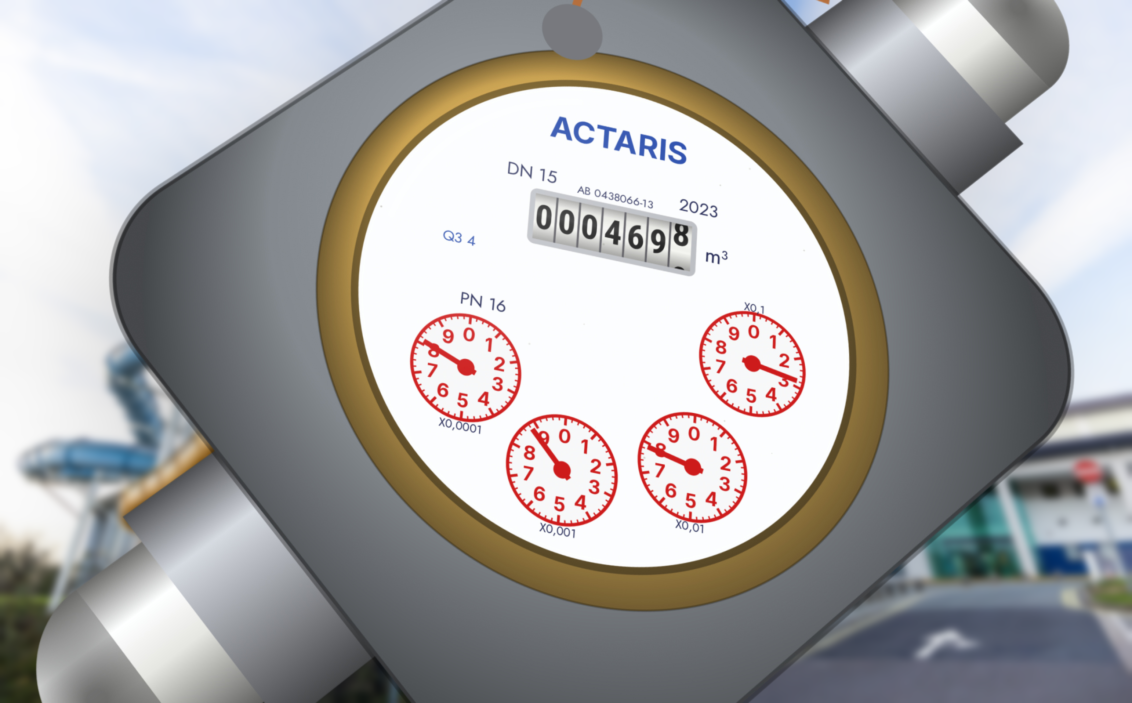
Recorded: 4698.2788 (m³)
